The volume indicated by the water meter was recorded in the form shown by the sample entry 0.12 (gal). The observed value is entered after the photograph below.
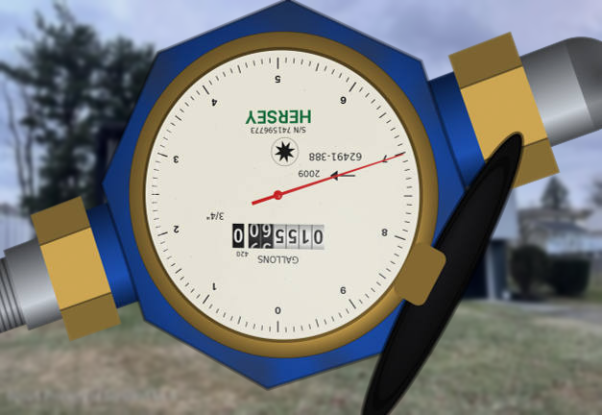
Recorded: 155597.0 (gal)
